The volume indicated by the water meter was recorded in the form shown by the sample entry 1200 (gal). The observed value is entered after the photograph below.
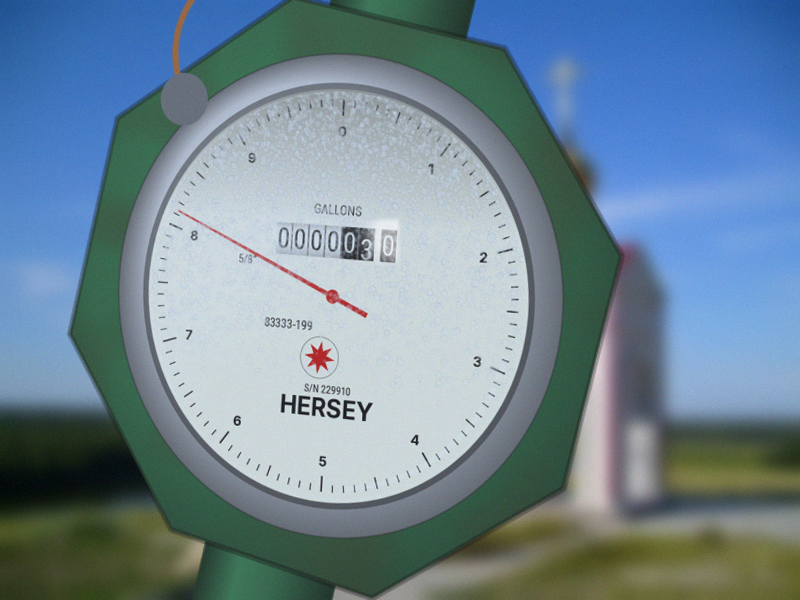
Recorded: 28.1 (gal)
